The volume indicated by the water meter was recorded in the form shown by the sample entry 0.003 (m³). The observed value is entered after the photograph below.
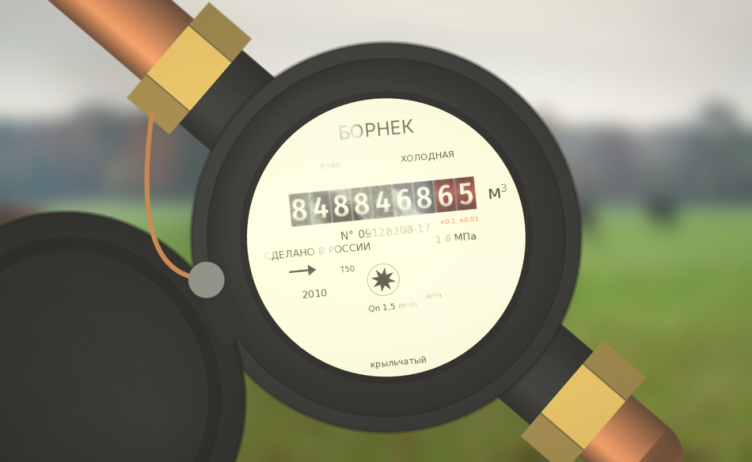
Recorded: 8488468.65 (m³)
